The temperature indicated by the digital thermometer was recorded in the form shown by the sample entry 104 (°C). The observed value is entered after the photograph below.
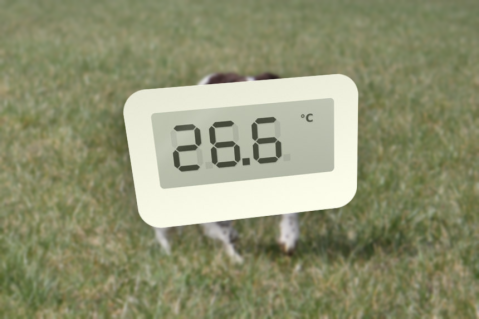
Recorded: 26.6 (°C)
